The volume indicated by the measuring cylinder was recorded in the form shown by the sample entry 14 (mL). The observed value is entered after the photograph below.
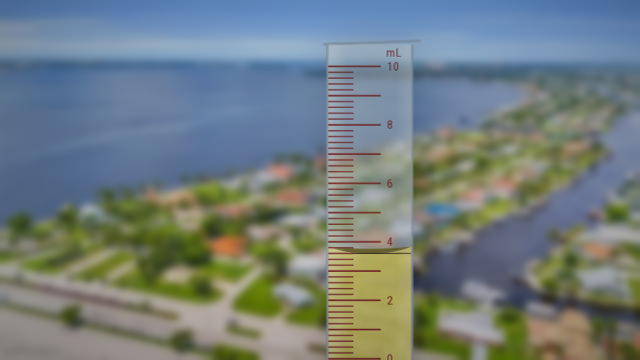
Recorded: 3.6 (mL)
